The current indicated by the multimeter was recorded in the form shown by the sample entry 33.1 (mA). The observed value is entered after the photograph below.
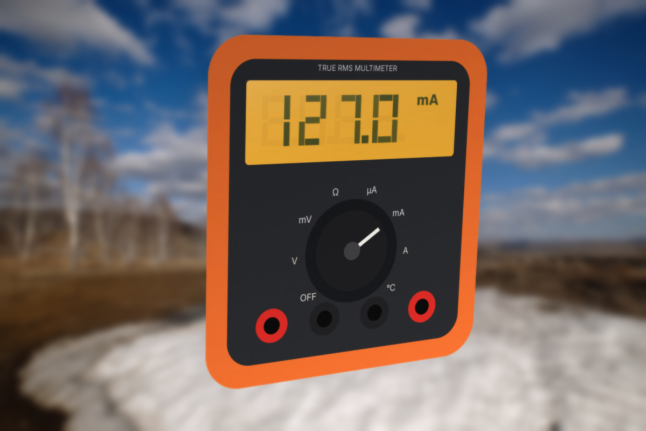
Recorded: 127.0 (mA)
